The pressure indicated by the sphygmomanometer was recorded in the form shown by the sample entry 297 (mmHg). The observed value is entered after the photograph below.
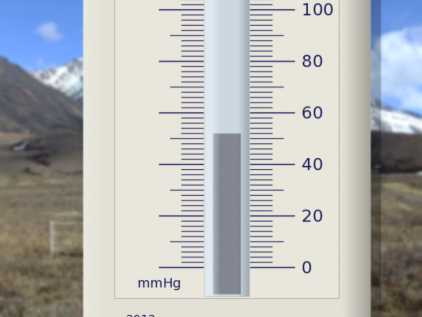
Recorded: 52 (mmHg)
